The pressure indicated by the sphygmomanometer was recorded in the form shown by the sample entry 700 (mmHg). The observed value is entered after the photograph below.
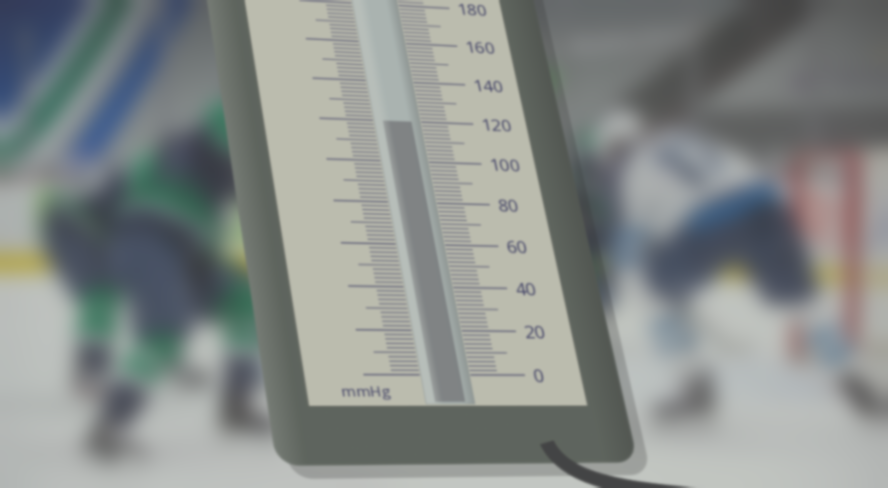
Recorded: 120 (mmHg)
